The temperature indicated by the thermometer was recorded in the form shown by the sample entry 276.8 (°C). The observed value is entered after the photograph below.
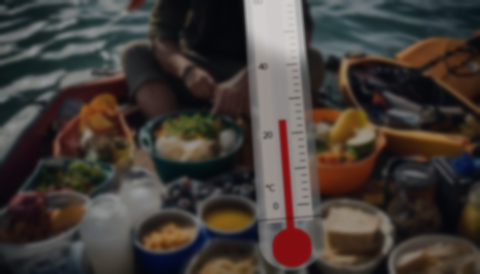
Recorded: 24 (°C)
